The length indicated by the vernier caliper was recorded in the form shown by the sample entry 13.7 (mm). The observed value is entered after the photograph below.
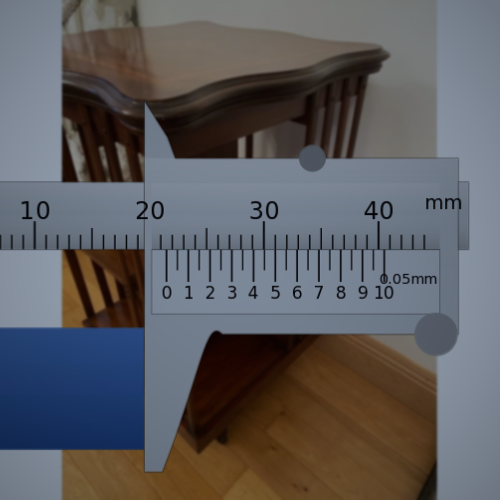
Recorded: 21.5 (mm)
